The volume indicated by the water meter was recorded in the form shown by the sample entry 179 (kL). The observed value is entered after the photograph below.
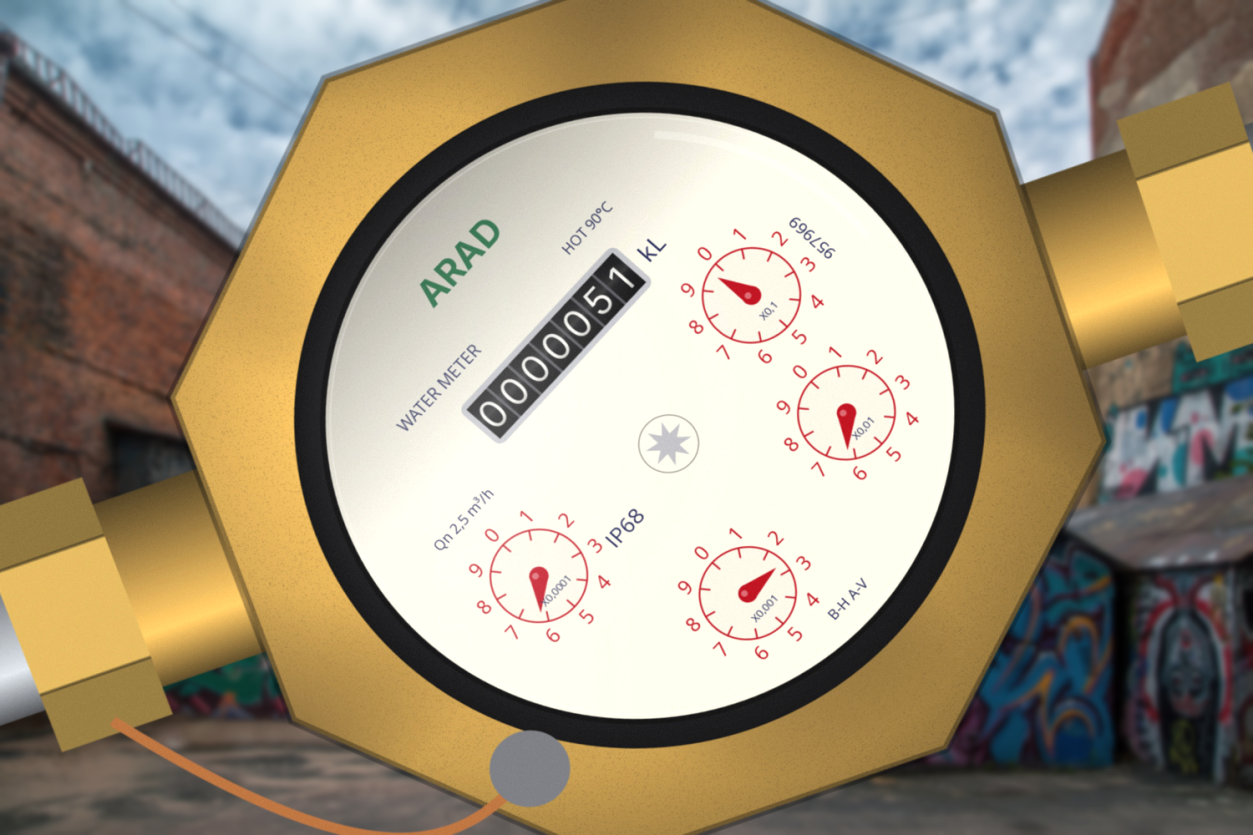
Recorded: 50.9626 (kL)
